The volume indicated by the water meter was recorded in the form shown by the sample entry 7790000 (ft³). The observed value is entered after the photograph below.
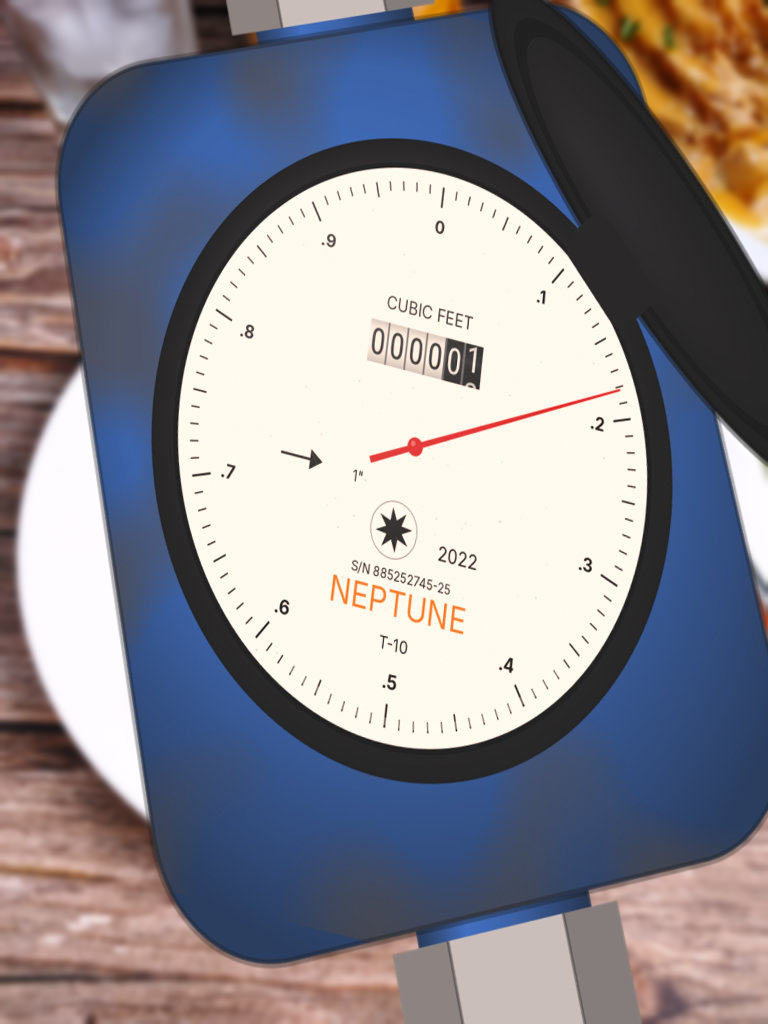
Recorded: 1.18 (ft³)
